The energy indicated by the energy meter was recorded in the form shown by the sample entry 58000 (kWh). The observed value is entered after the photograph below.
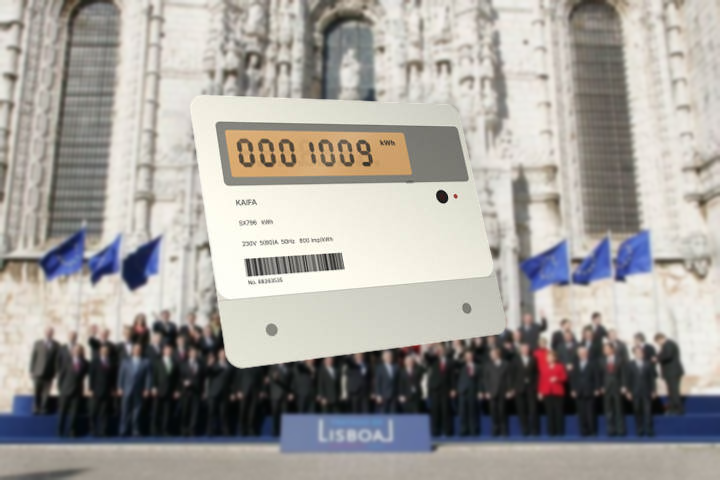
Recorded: 1009 (kWh)
